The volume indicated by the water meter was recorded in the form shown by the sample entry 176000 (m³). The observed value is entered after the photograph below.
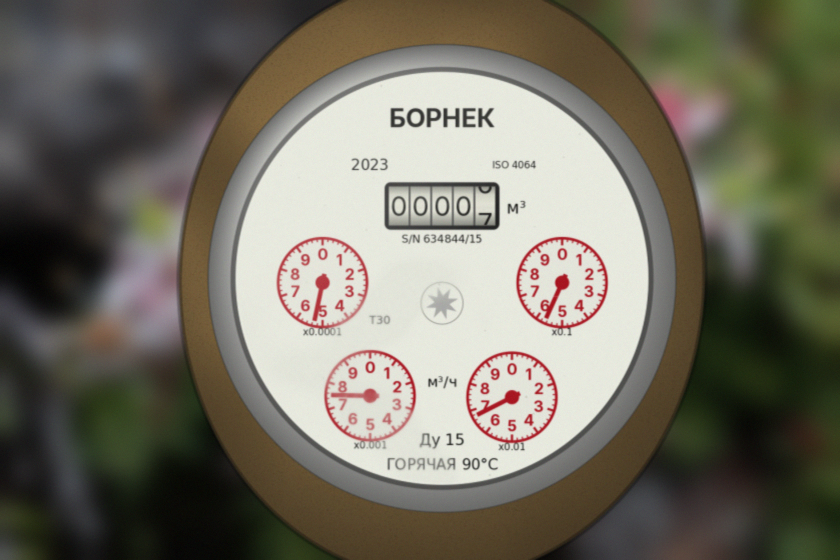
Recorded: 6.5675 (m³)
